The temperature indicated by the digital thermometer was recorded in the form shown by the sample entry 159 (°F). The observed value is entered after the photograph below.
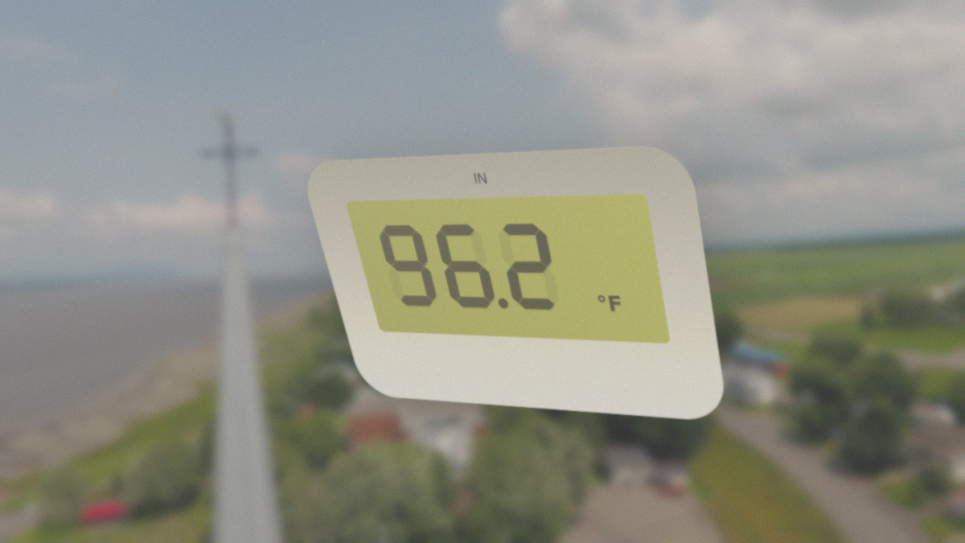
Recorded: 96.2 (°F)
